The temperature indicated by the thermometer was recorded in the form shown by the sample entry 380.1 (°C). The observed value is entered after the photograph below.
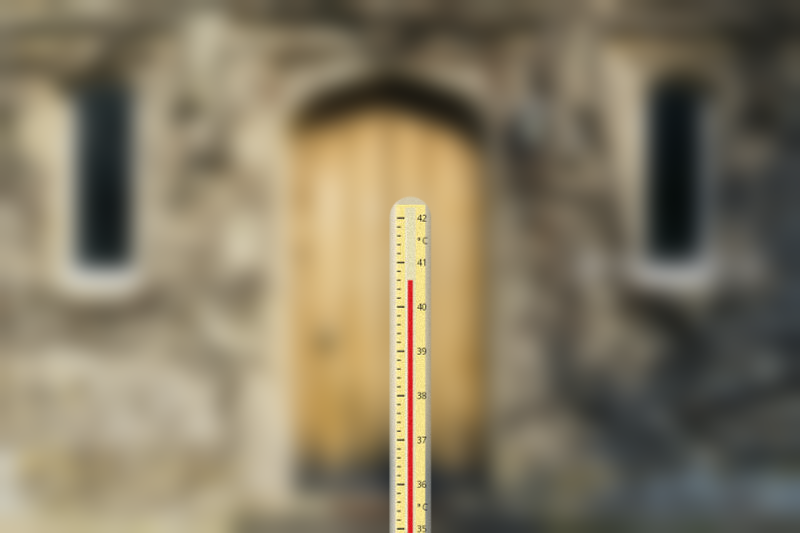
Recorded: 40.6 (°C)
